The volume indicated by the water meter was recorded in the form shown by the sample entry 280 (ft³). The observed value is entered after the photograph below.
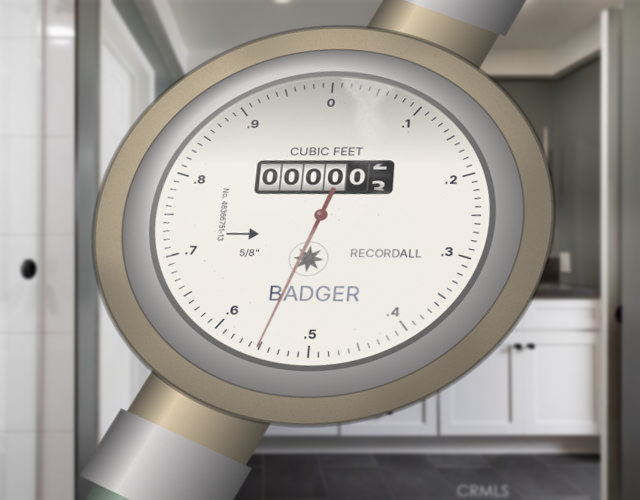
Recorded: 2.55 (ft³)
